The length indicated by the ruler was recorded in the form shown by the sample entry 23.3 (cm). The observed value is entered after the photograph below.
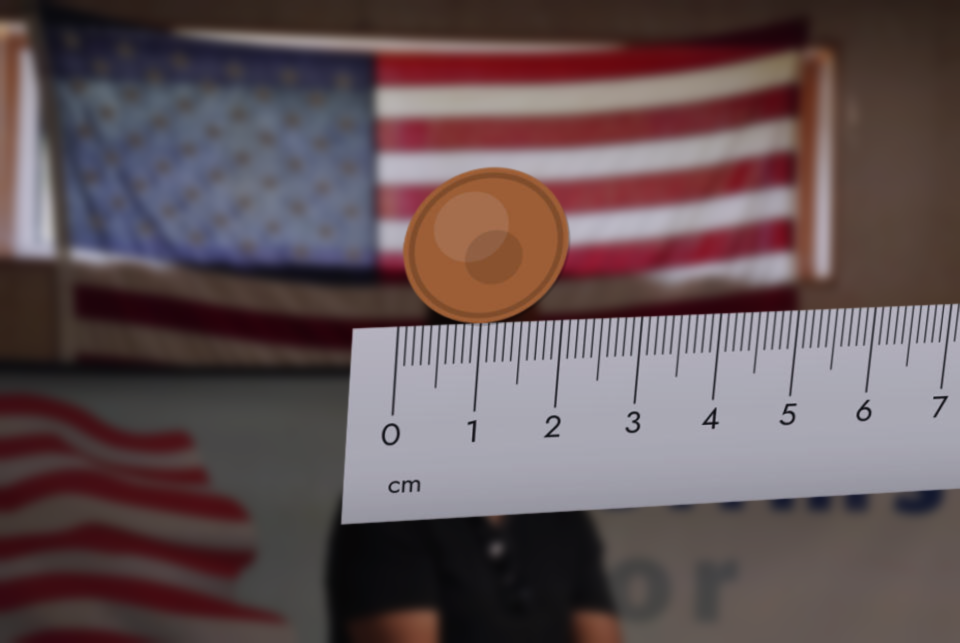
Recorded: 2 (cm)
